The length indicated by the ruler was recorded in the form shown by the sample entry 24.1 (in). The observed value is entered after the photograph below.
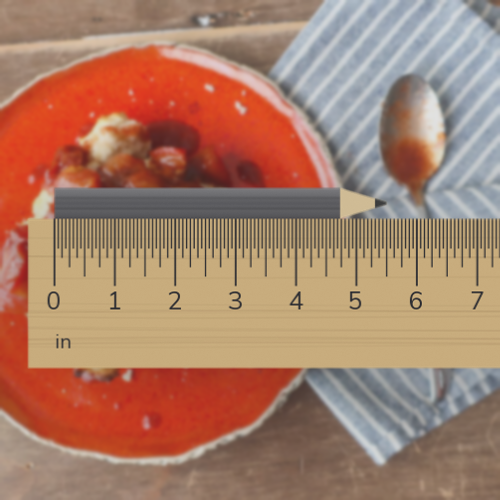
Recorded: 5.5 (in)
